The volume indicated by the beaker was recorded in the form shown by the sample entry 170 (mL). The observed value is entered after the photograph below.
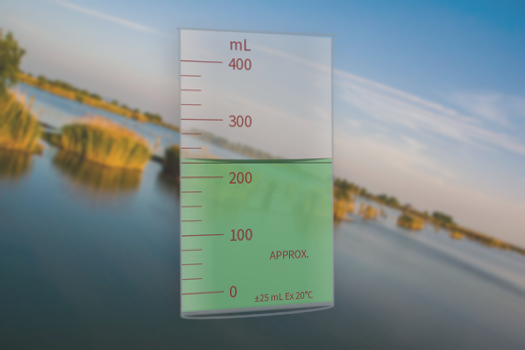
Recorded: 225 (mL)
